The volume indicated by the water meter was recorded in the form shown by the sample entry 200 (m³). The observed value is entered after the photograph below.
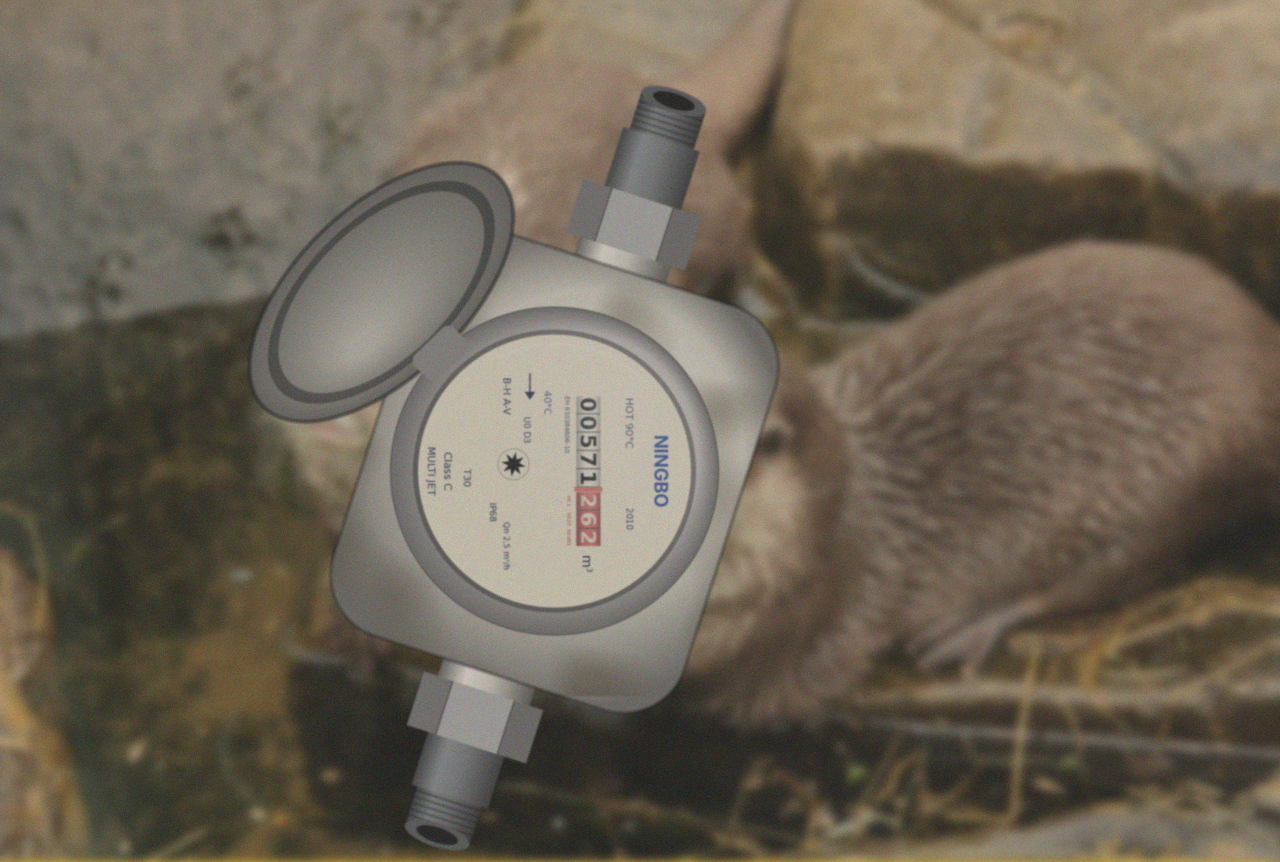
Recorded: 571.262 (m³)
